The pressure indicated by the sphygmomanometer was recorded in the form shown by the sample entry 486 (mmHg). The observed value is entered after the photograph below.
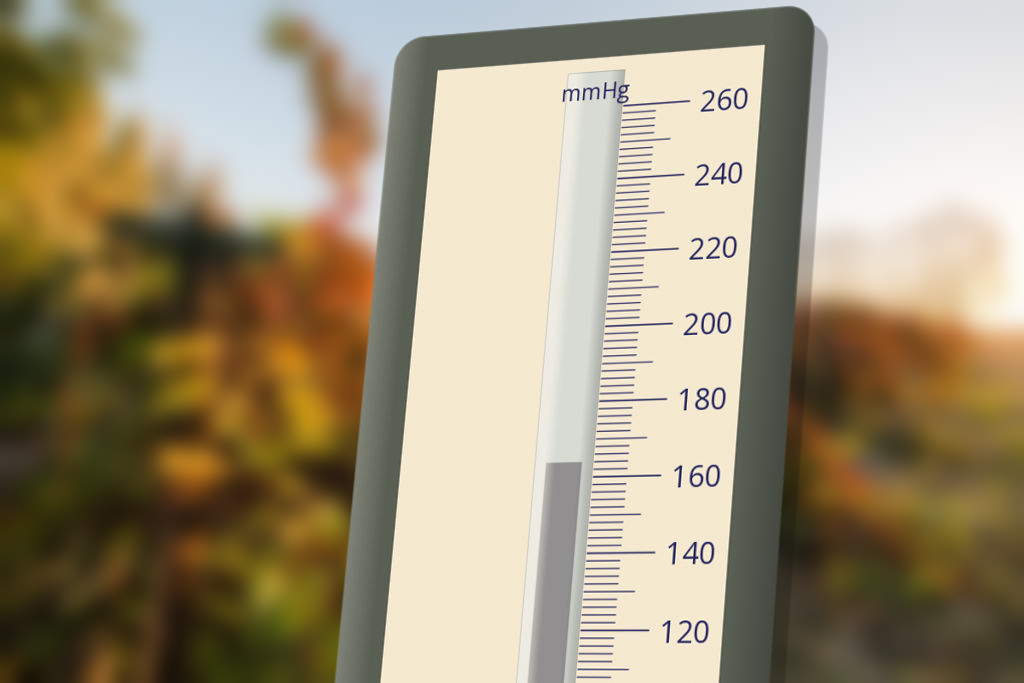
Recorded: 164 (mmHg)
